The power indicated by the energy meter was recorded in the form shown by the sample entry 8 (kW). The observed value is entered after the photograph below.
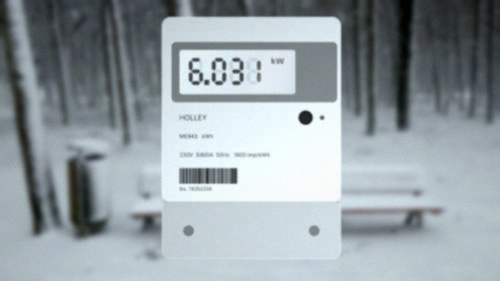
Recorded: 6.031 (kW)
